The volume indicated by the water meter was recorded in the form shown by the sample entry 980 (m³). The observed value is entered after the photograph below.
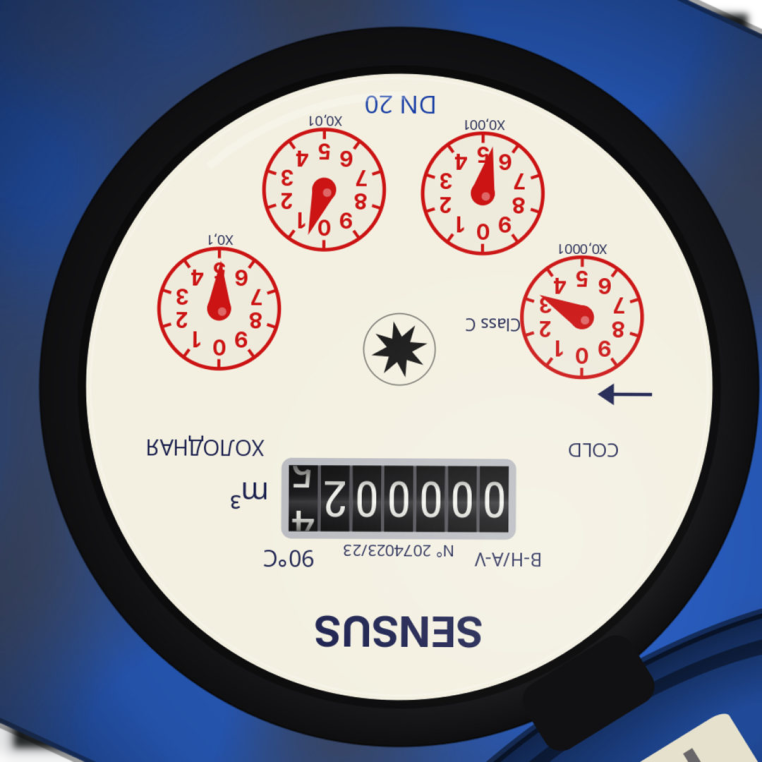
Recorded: 24.5053 (m³)
